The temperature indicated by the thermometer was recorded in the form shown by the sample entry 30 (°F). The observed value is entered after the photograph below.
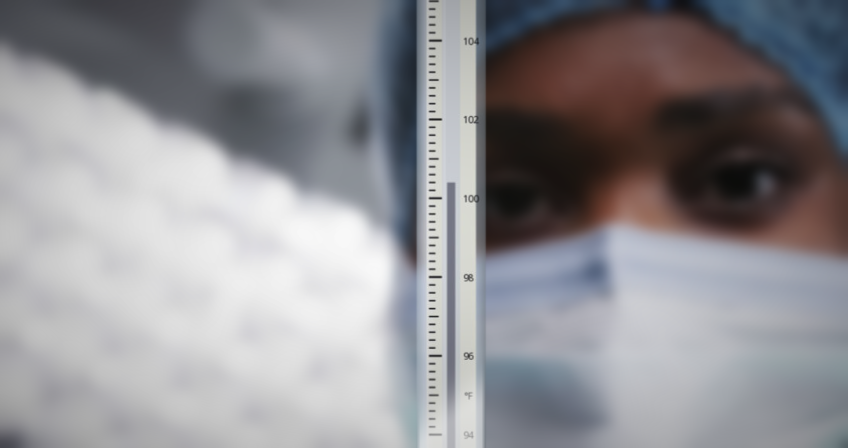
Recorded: 100.4 (°F)
